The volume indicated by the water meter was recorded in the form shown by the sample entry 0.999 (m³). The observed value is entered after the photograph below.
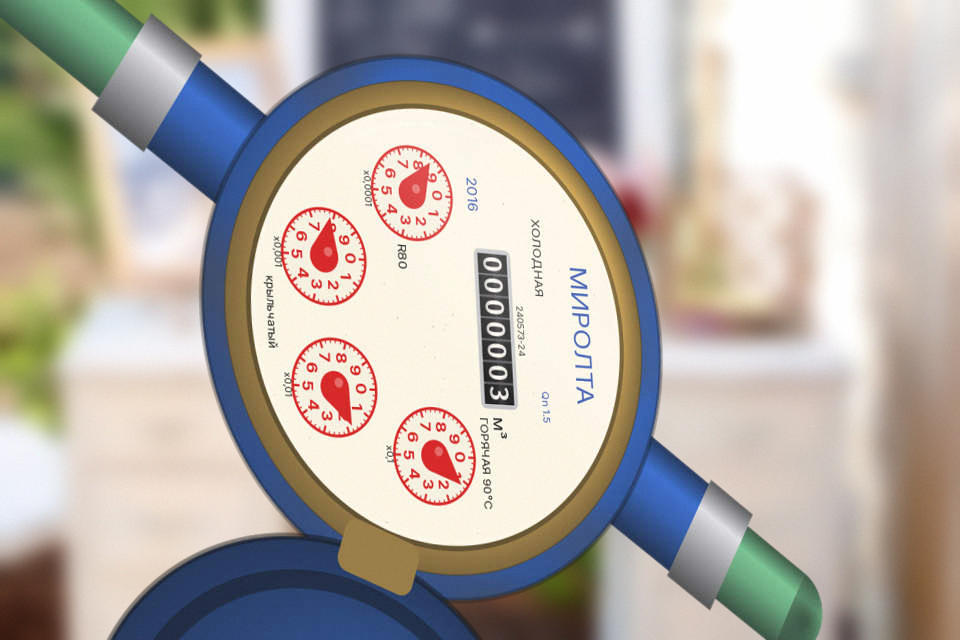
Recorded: 3.1178 (m³)
